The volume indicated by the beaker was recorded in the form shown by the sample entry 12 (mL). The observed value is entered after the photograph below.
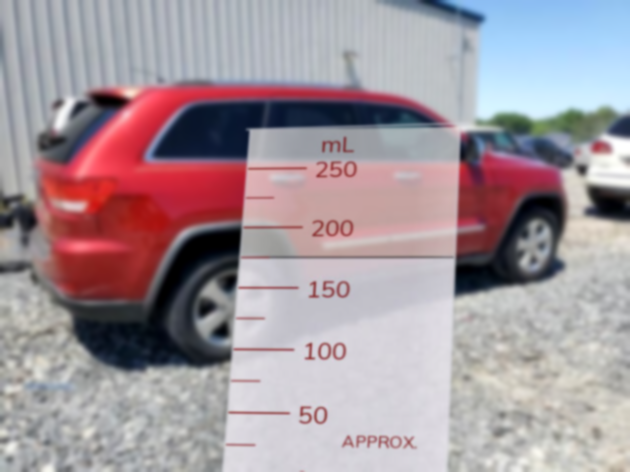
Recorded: 175 (mL)
